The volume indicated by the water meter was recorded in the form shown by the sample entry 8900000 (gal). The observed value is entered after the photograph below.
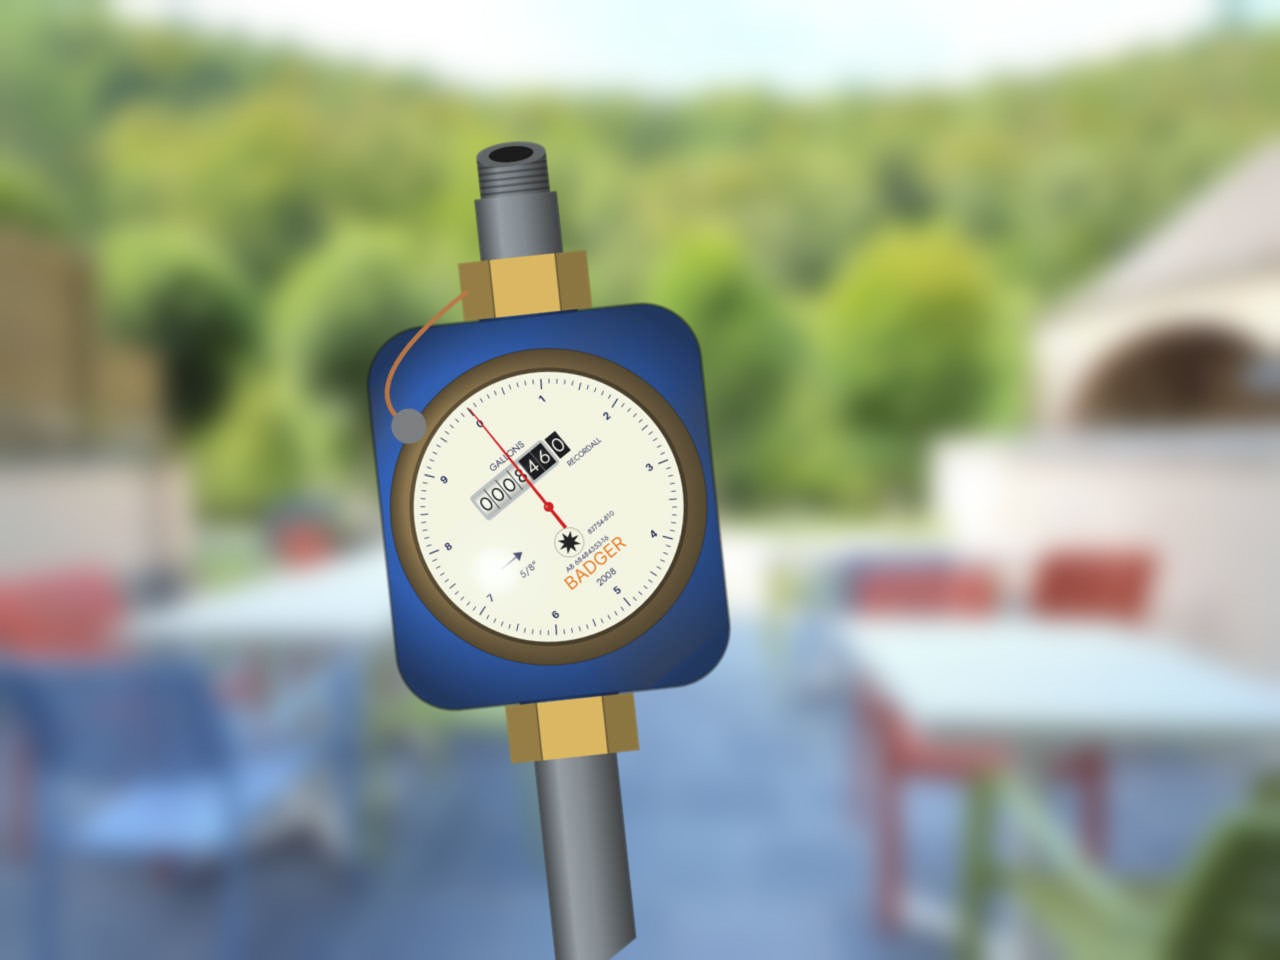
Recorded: 8460.0 (gal)
